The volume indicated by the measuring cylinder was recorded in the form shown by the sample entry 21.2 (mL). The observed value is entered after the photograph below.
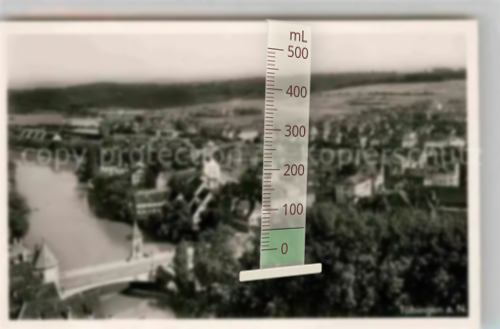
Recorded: 50 (mL)
